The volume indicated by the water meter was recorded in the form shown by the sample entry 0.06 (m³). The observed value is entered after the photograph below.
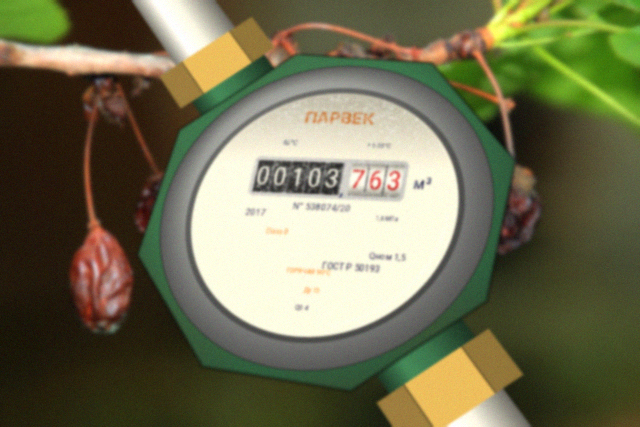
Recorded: 103.763 (m³)
